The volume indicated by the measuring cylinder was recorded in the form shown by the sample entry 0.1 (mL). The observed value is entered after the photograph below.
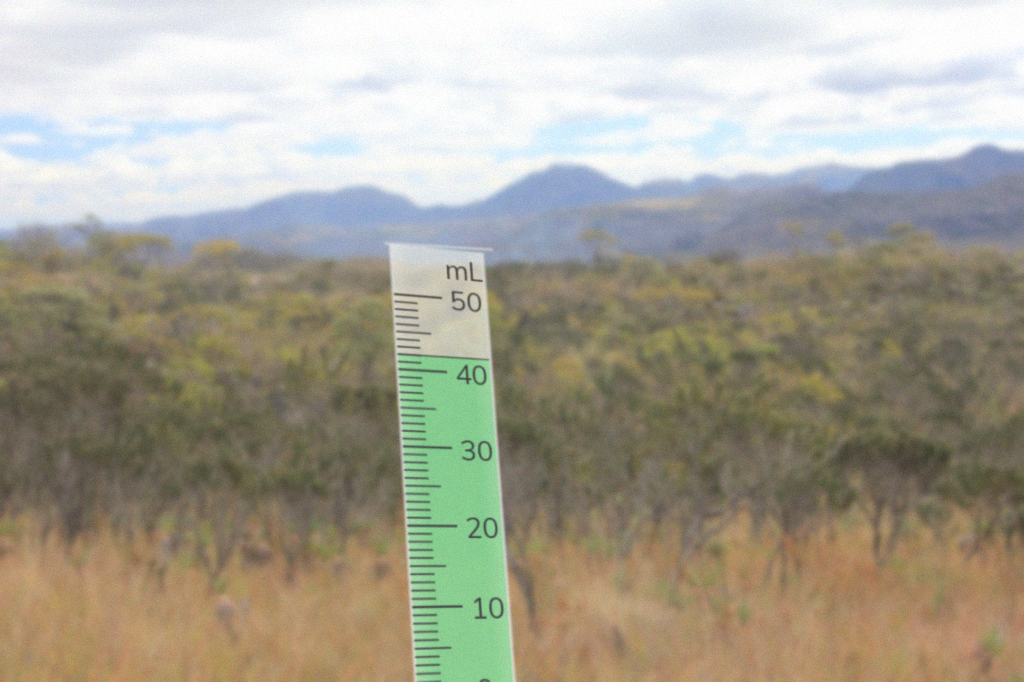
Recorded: 42 (mL)
